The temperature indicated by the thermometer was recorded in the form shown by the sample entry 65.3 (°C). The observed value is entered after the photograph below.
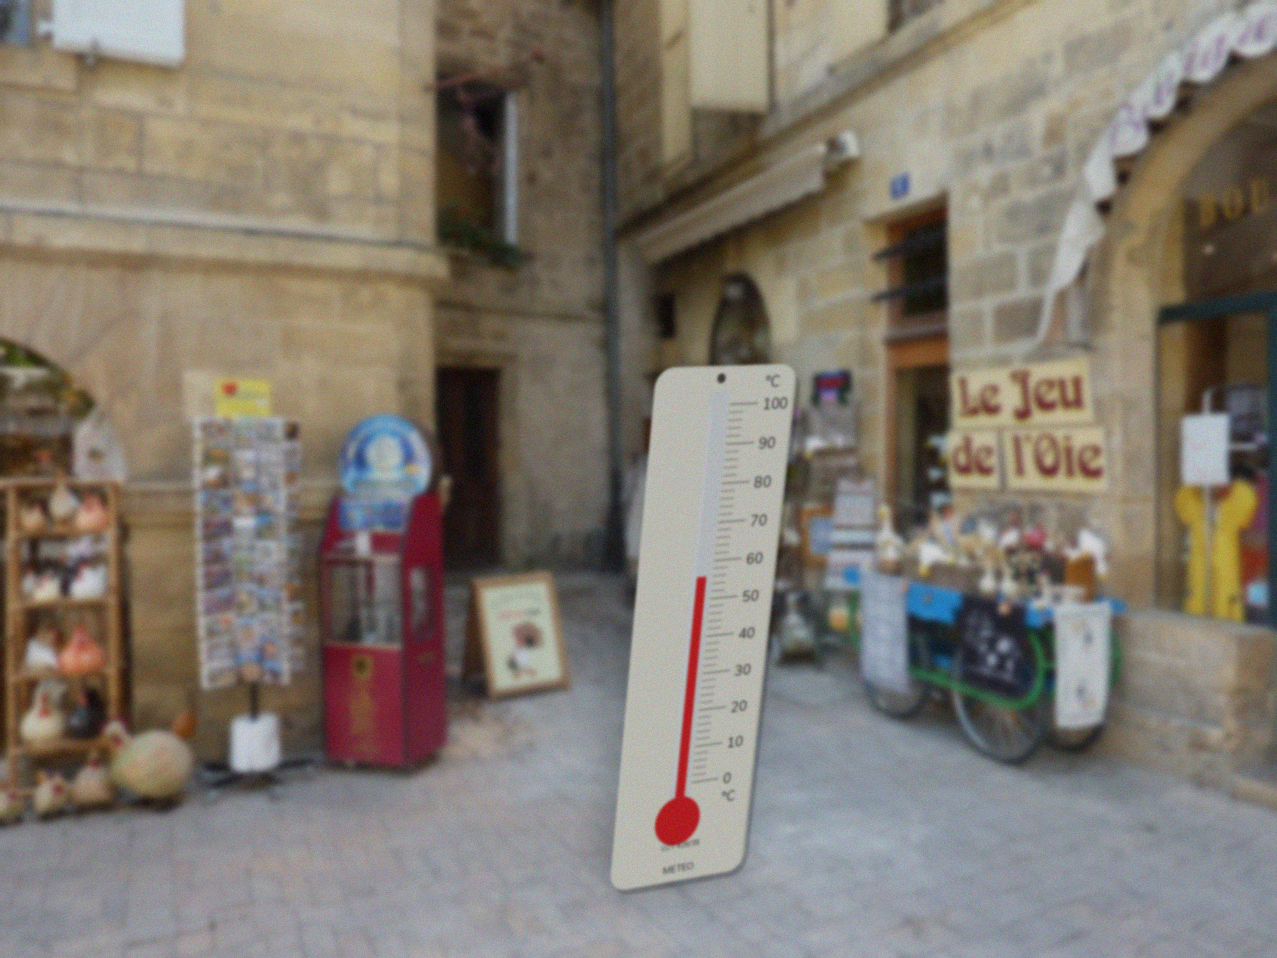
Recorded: 56 (°C)
